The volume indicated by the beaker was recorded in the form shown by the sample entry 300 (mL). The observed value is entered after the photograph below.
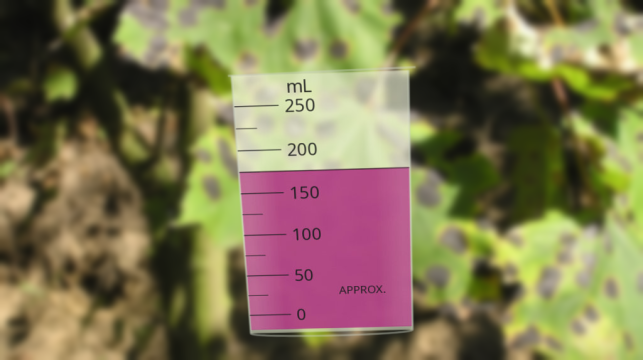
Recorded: 175 (mL)
